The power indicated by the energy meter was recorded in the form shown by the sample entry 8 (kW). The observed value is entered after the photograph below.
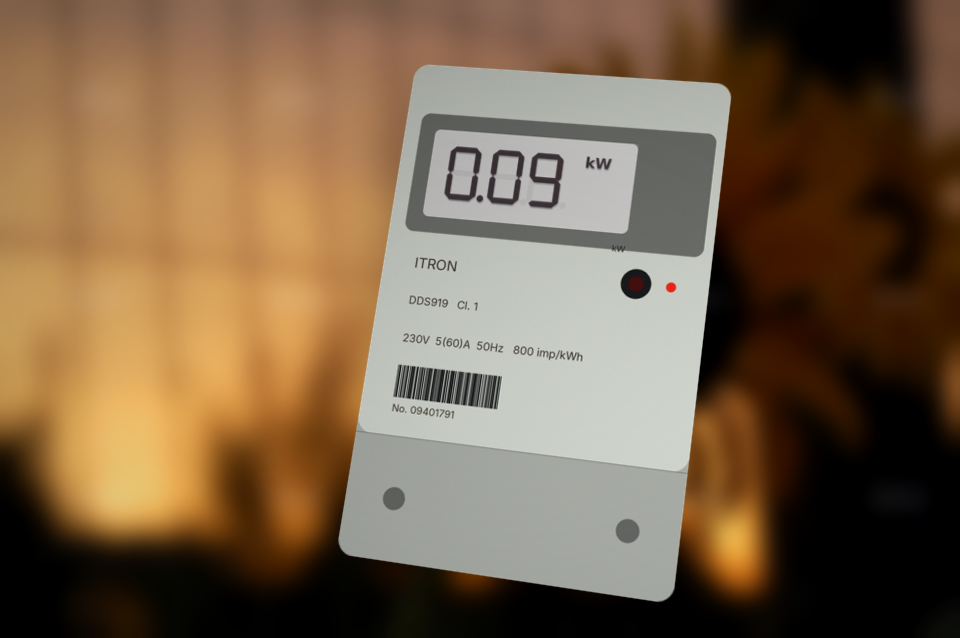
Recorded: 0.09 (kW)
